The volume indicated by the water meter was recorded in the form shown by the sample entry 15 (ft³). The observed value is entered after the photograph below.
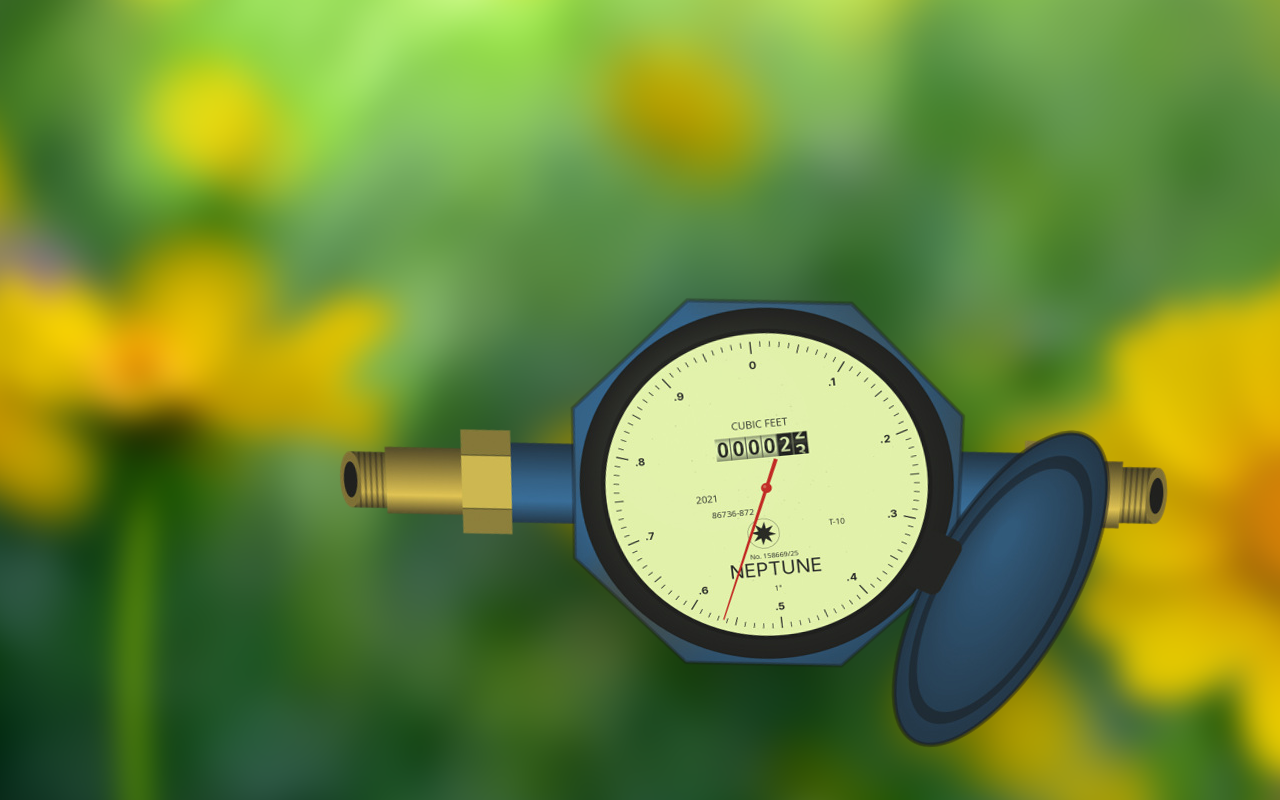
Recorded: 22.56 (ft³)
